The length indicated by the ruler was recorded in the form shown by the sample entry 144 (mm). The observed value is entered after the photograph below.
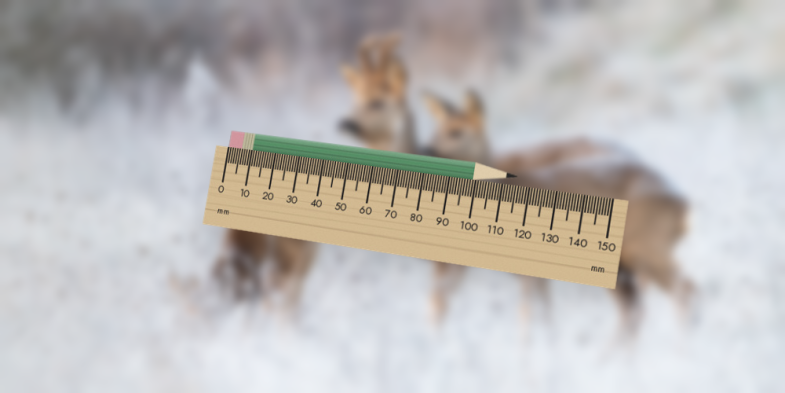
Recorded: 115 (mm)
